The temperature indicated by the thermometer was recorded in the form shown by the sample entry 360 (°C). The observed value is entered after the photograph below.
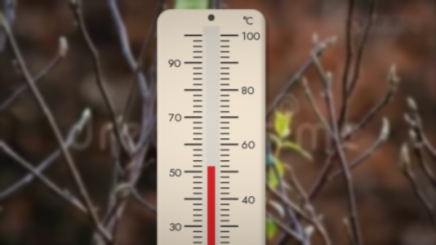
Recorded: 52 (°C)
